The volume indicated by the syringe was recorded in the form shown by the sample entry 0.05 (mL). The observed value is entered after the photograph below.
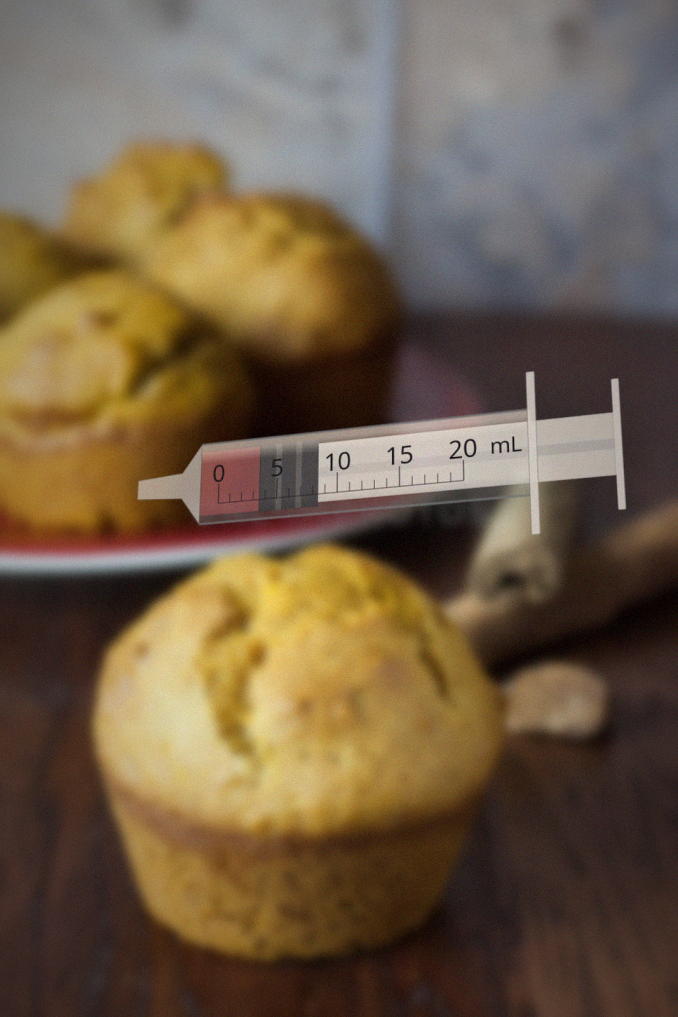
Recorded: 3.5 (mL)
